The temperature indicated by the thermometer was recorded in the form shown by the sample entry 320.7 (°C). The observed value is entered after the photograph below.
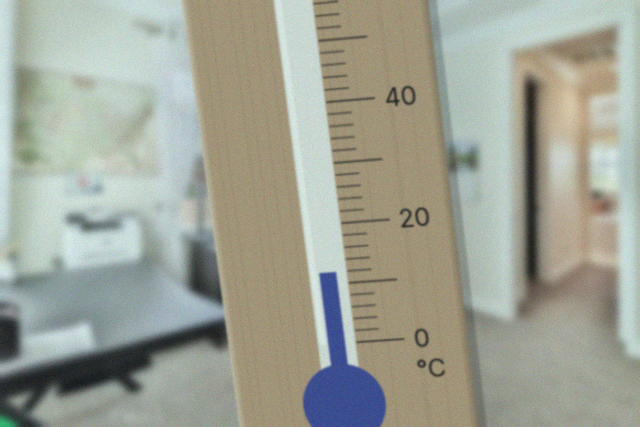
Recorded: 12 (°C)
